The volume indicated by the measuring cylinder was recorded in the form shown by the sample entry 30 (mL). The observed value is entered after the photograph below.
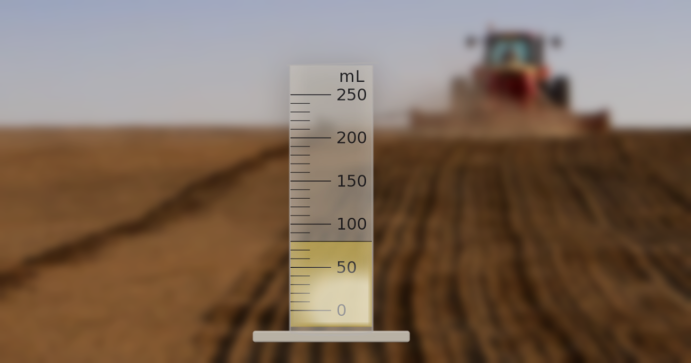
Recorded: 80 (mL)
